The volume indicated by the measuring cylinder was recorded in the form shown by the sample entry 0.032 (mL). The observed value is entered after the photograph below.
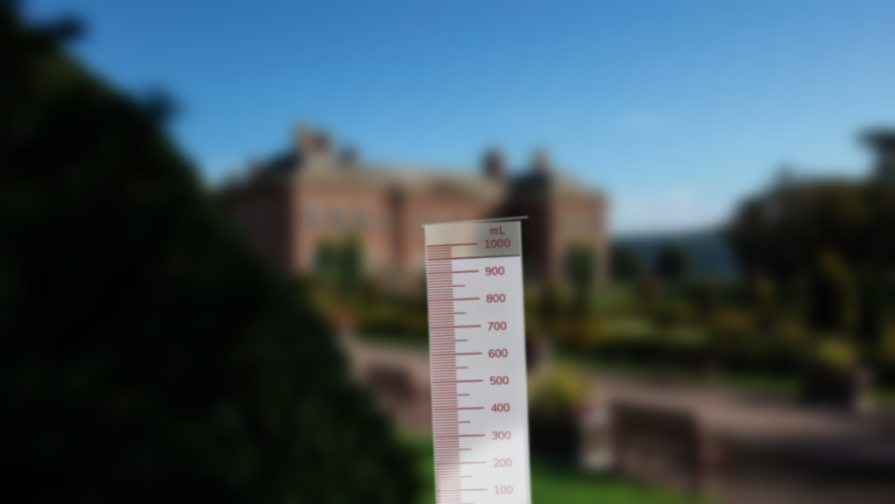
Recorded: 950 (mL)
